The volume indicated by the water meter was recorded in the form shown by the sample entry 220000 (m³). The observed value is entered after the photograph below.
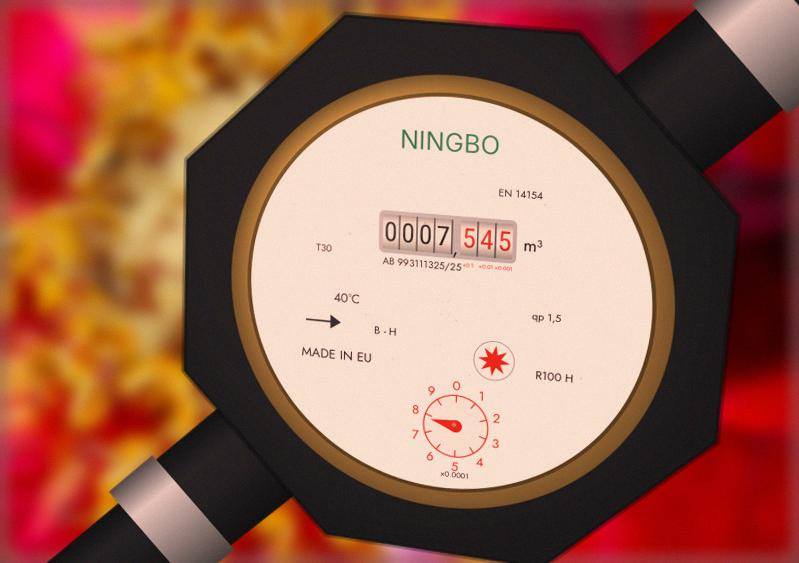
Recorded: 7.5457 (m³)
